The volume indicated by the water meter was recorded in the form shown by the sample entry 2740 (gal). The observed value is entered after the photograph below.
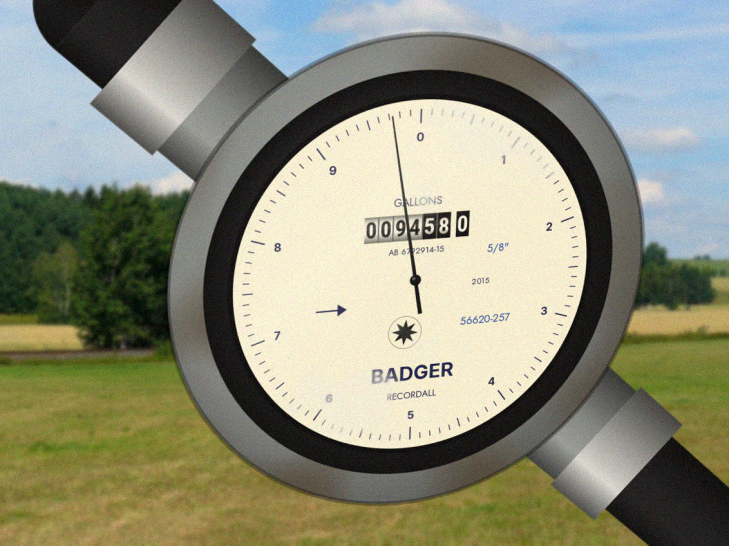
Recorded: 94579.7 (gal)
